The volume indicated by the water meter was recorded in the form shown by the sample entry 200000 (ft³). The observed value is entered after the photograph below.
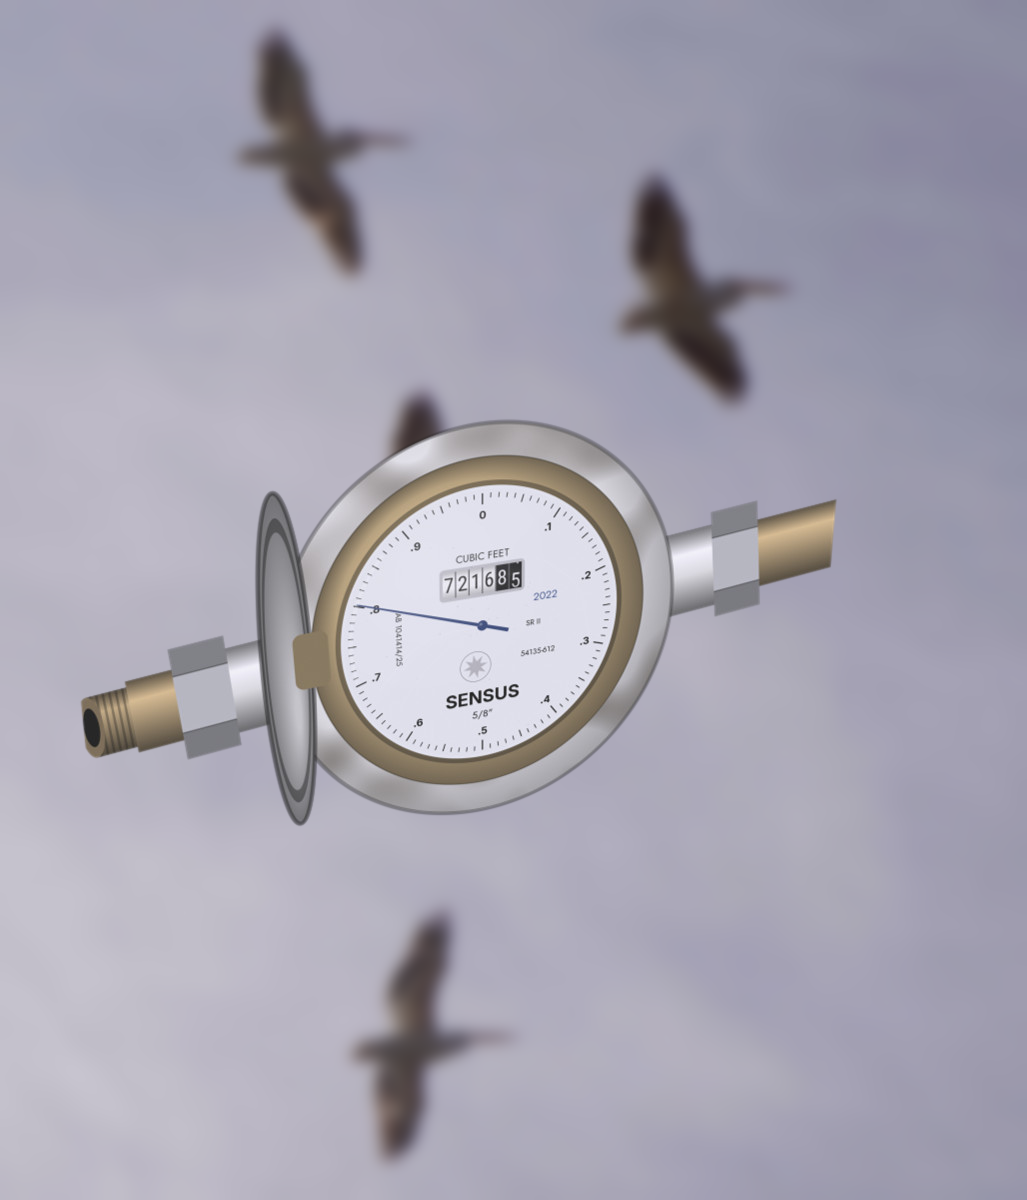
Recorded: 721684.80 (ft³)
